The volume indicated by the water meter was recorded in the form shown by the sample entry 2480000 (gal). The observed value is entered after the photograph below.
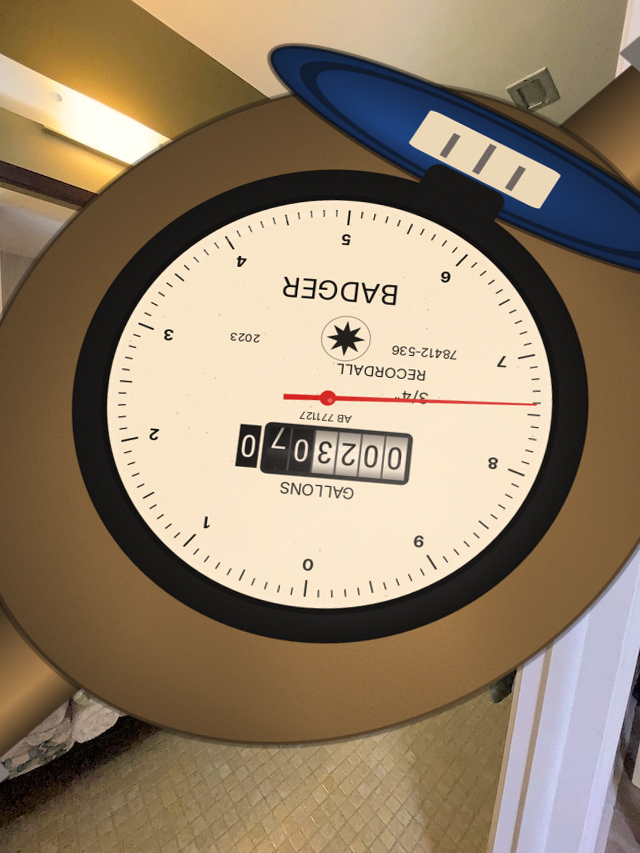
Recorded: 23067.4 (gal)
